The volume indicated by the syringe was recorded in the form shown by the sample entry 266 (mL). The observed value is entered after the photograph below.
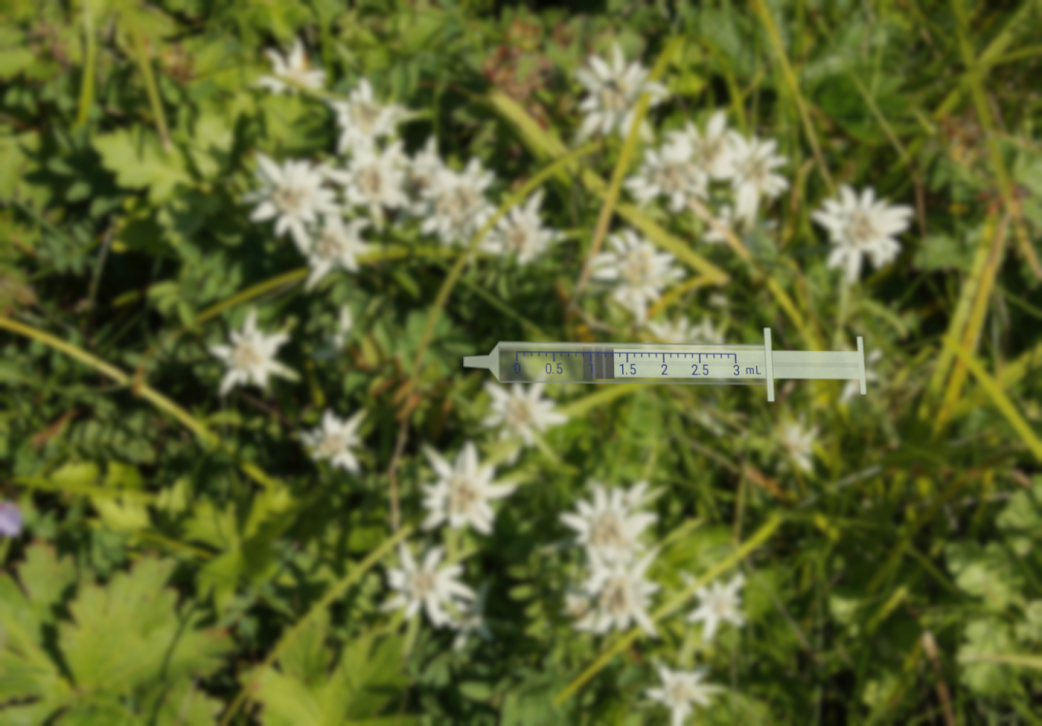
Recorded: 0.9 (mL)
